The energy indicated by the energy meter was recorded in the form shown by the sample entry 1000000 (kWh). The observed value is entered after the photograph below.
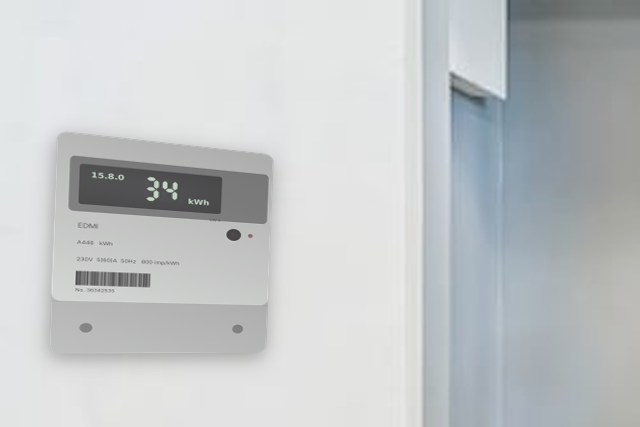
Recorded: 34 (kWh)
